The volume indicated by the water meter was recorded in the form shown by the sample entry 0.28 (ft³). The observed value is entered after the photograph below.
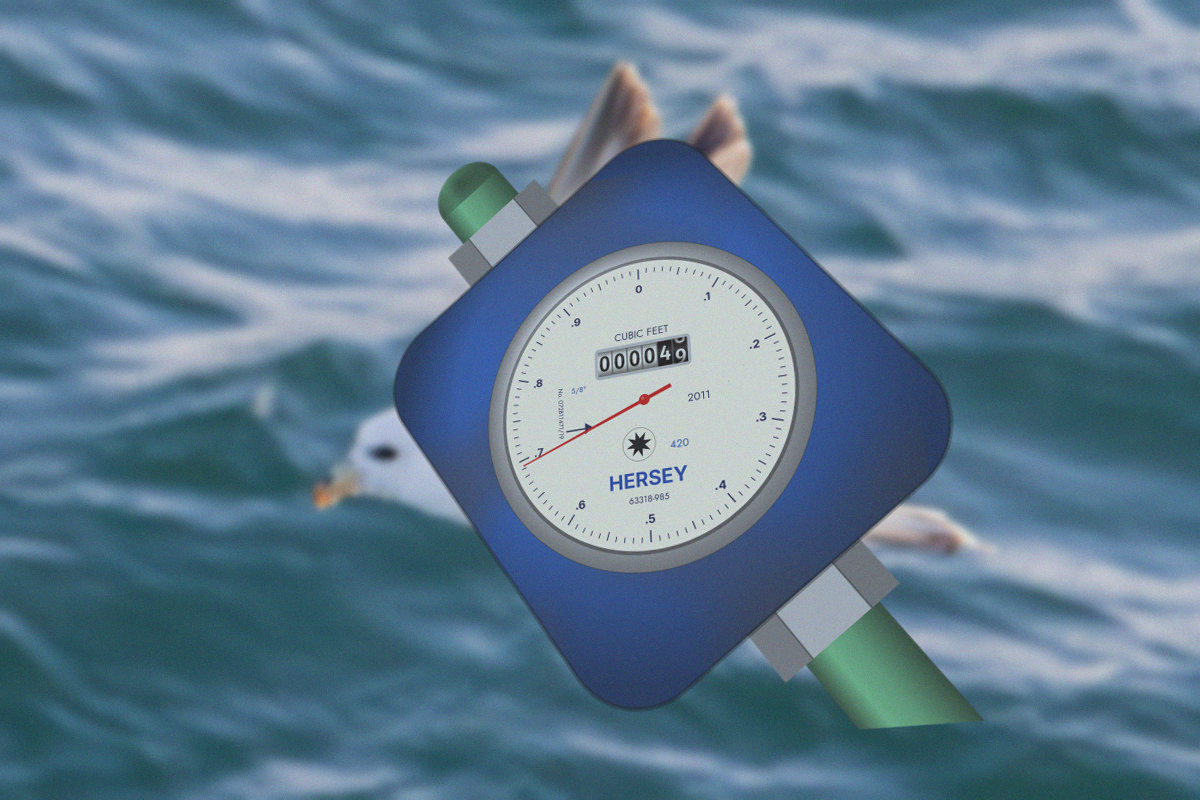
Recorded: 48.69 (ft³)
